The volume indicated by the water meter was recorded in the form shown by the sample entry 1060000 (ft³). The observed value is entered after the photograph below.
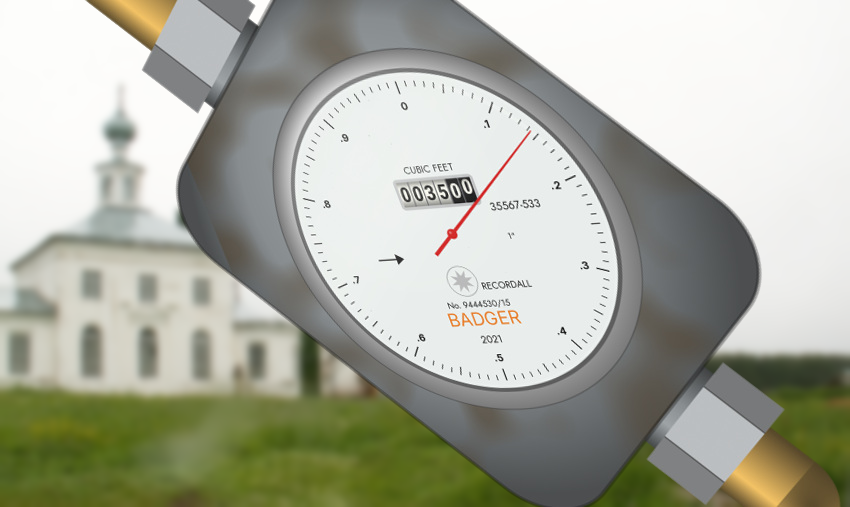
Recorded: 3500.14 (ft³)
